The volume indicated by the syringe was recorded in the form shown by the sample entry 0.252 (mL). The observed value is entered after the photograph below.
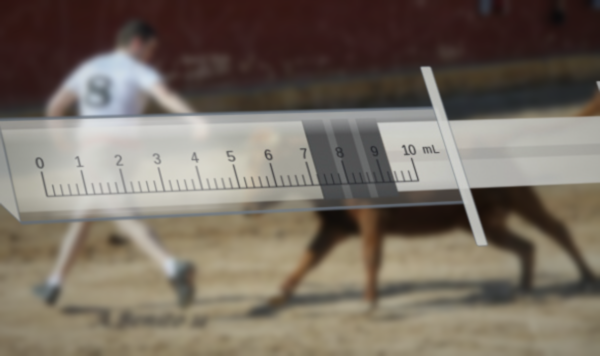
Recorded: 7.2 (mL)
